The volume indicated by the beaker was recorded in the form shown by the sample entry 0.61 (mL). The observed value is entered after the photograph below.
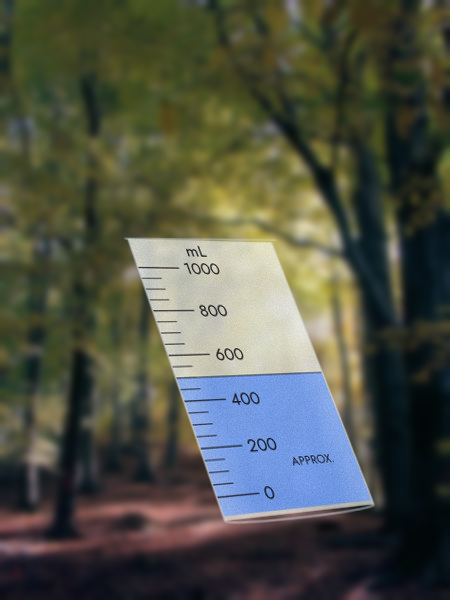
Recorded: 500 (mL)
